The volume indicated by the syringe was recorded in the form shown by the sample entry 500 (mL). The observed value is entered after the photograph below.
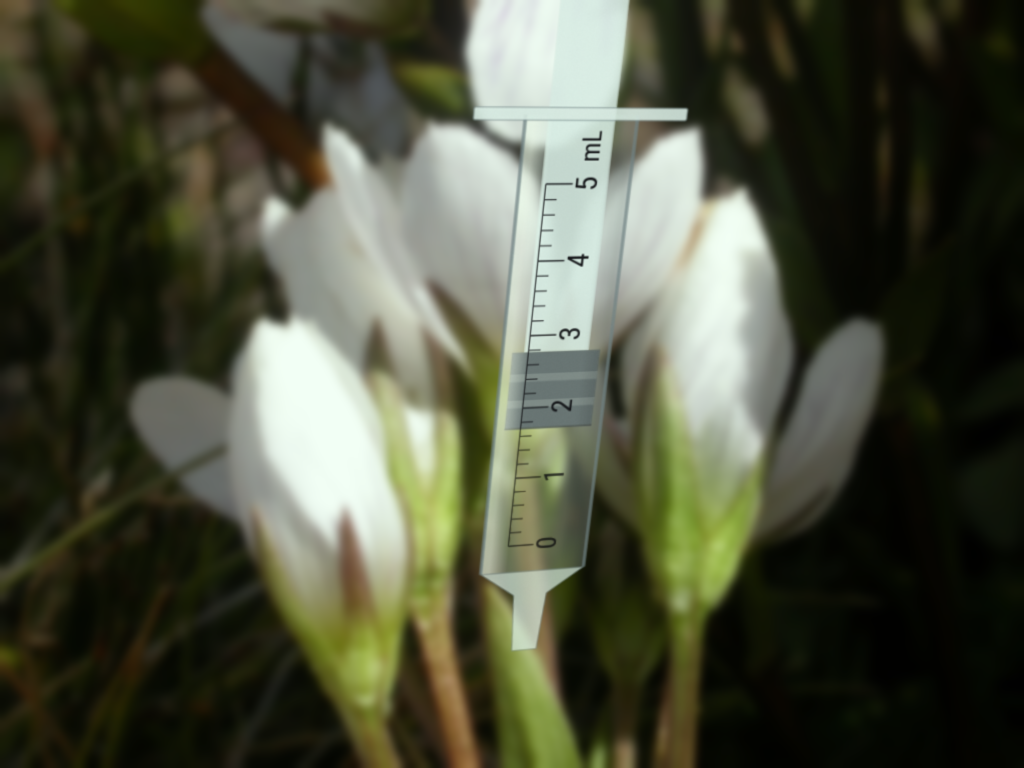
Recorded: 1.7 (mL)
